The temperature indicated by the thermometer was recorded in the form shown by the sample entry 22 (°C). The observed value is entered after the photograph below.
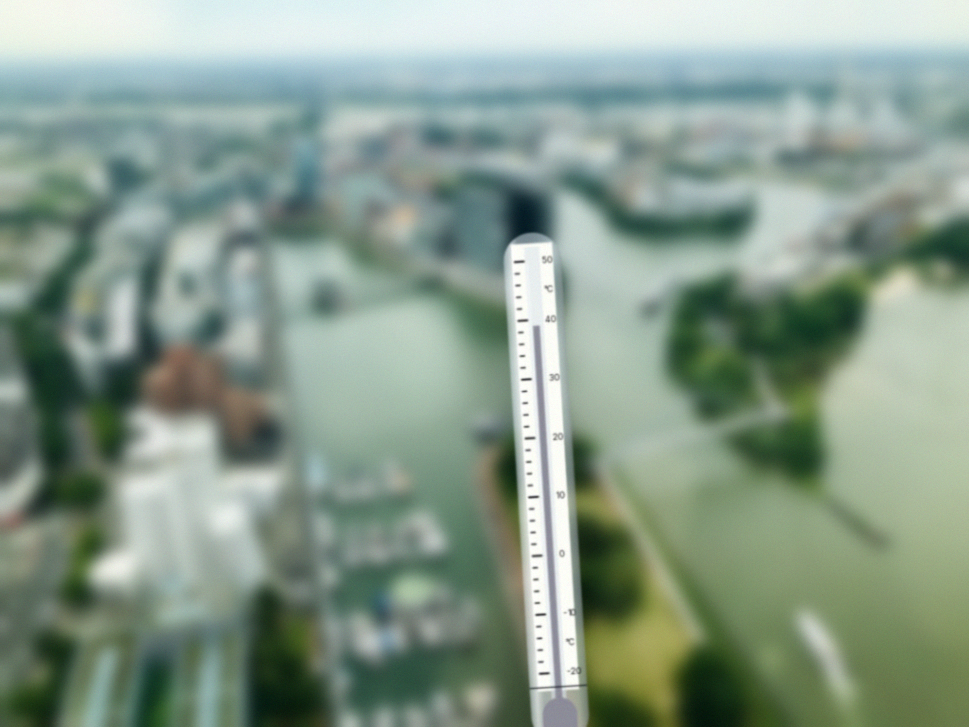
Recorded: 39 (°C)
